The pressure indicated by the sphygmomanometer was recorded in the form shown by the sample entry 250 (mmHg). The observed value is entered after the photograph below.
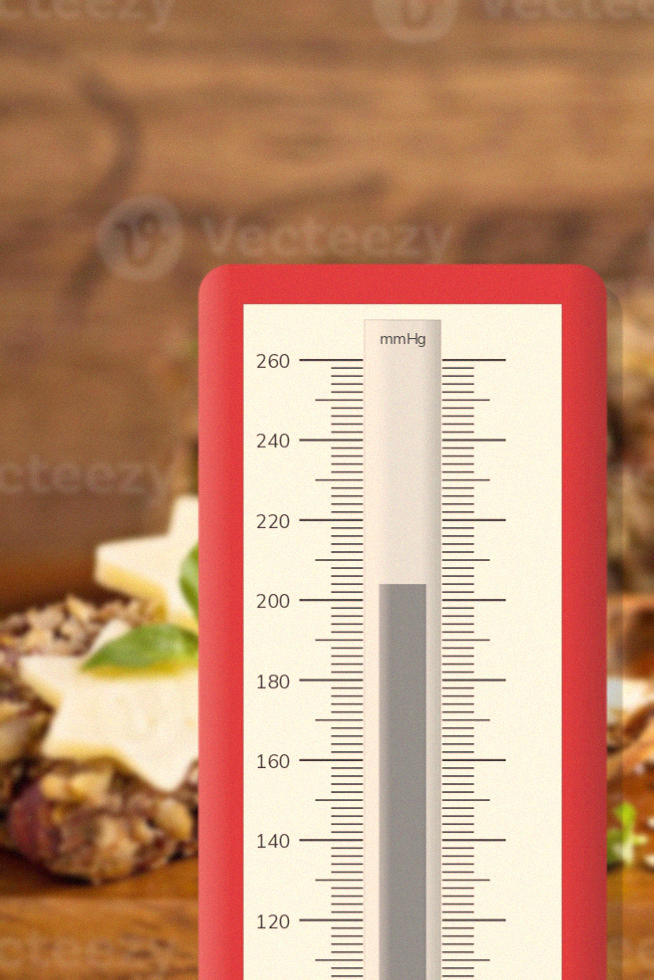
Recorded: 204 (mmHg)
